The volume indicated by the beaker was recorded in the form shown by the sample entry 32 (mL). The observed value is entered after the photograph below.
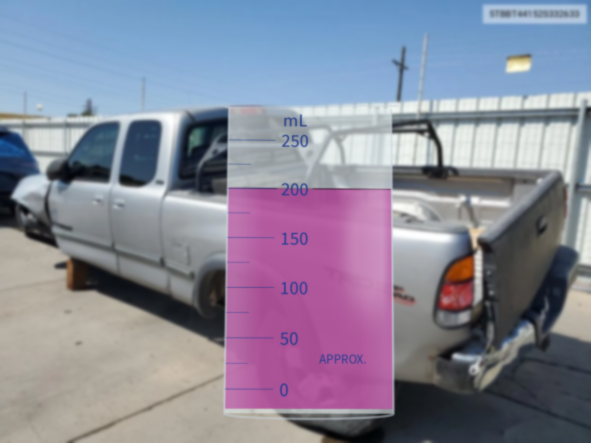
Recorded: 200 (mL)
